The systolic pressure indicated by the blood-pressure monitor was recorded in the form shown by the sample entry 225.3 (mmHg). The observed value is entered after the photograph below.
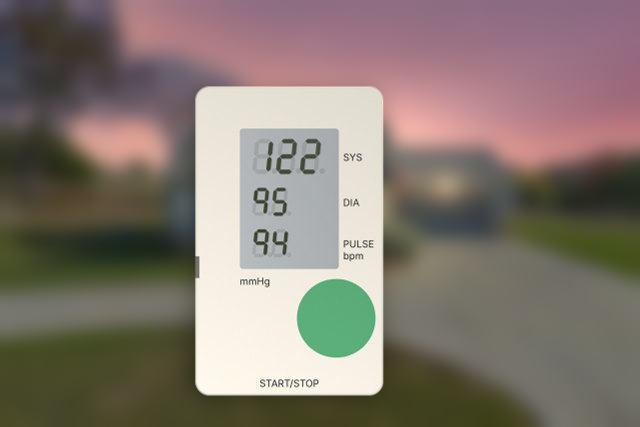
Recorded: 122 (mmHg)
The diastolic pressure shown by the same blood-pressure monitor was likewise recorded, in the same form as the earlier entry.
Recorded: 95 (mmHg)
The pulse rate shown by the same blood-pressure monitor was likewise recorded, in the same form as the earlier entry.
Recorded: 94 (bpm)
